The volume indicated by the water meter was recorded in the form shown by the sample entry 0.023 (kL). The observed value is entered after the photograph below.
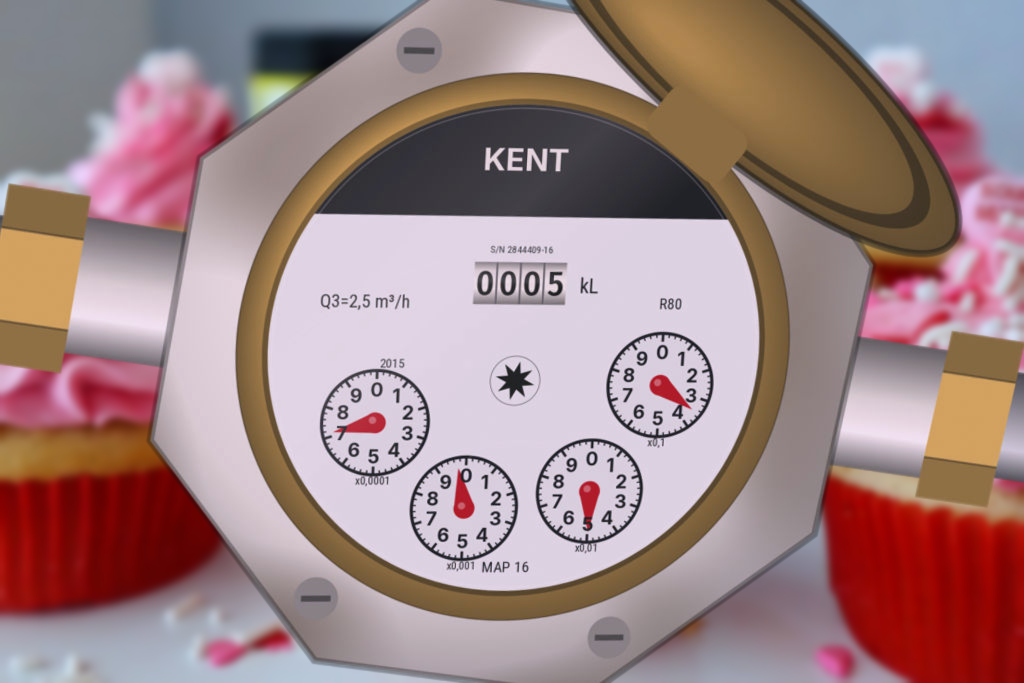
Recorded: 5.3497 (kL)
